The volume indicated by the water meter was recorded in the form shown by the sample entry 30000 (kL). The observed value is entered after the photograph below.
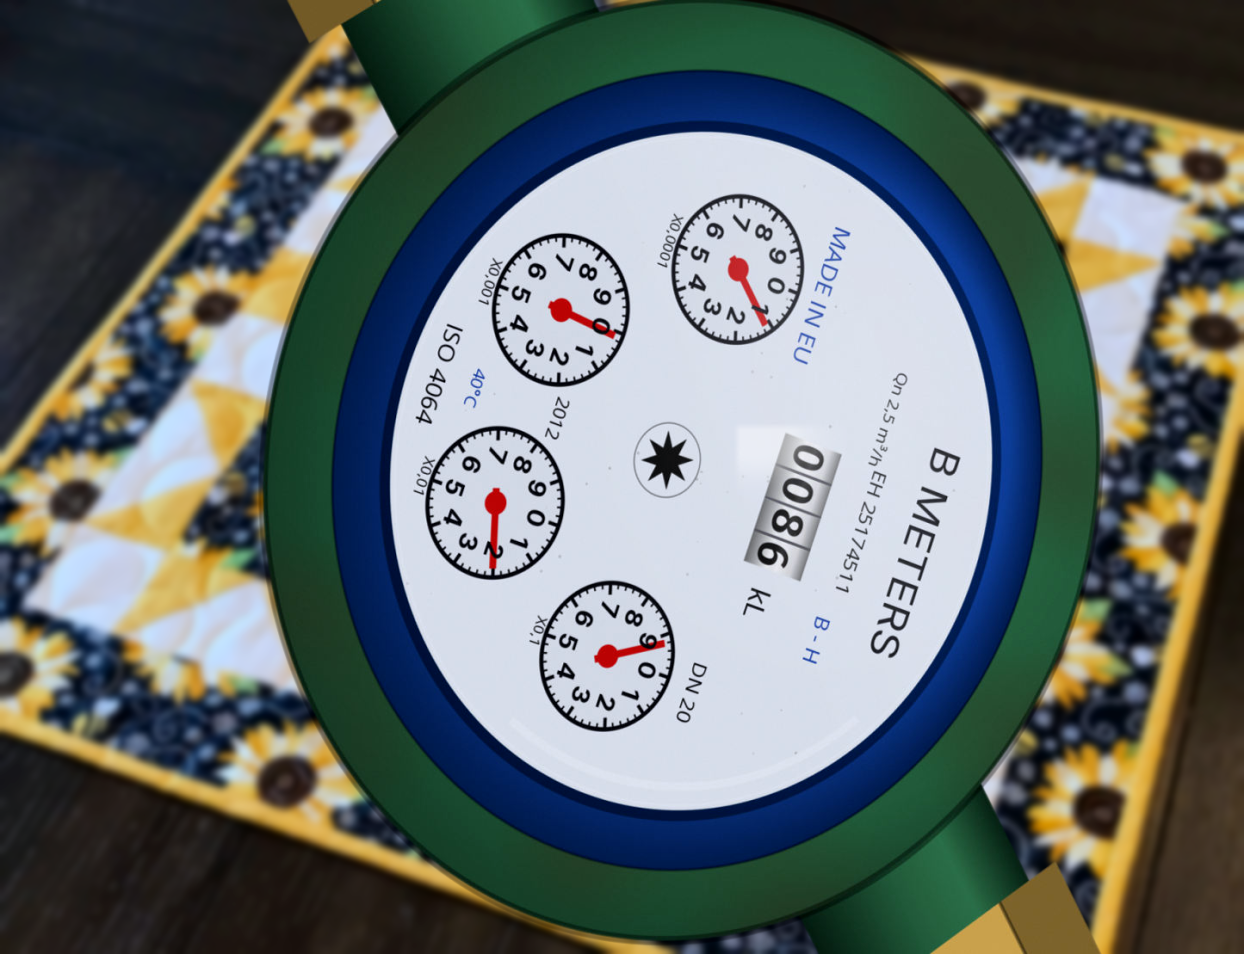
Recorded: 85.9201 (kL)
